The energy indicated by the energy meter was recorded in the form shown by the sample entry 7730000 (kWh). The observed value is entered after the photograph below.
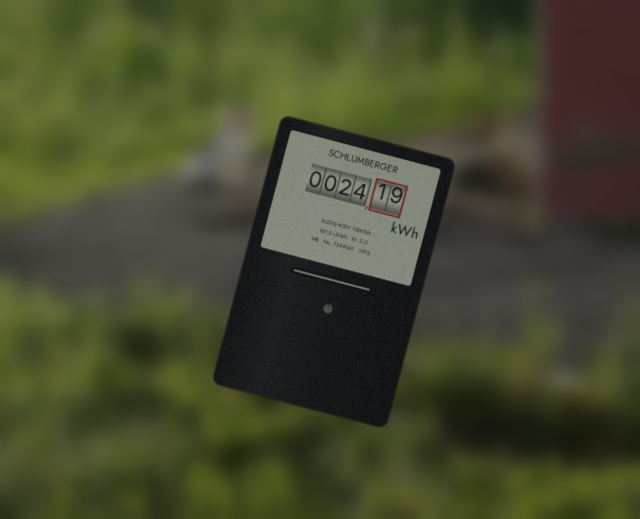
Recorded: 24.19 (kWh)
